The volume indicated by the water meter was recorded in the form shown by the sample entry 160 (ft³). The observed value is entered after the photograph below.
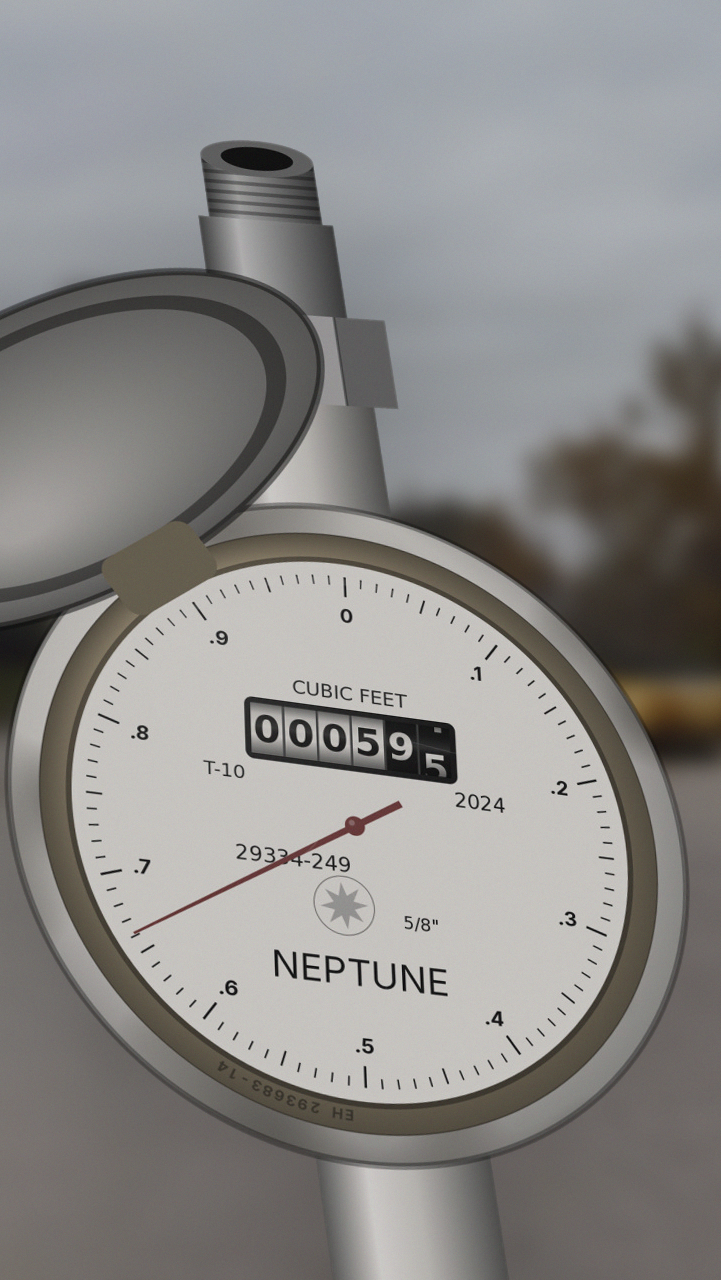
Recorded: 594.66 (ft³)
